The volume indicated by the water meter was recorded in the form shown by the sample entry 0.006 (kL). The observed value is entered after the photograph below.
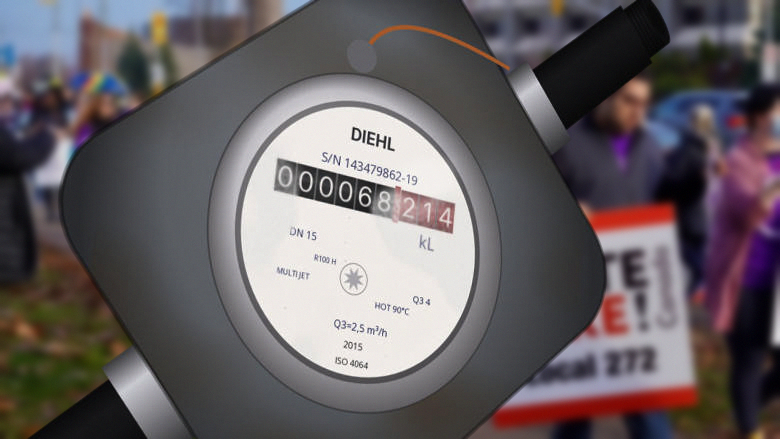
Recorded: 68.214 (kL)
